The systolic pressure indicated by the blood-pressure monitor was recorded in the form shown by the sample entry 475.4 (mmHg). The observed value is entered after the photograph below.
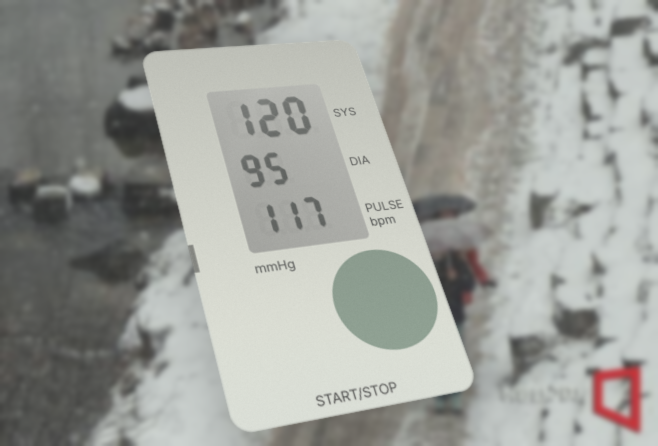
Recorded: 120 (mmHg)
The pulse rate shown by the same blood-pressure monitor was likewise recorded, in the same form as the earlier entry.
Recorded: 117 (bpm)
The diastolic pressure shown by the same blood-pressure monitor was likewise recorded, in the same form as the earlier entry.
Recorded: 95 (mmHg)
